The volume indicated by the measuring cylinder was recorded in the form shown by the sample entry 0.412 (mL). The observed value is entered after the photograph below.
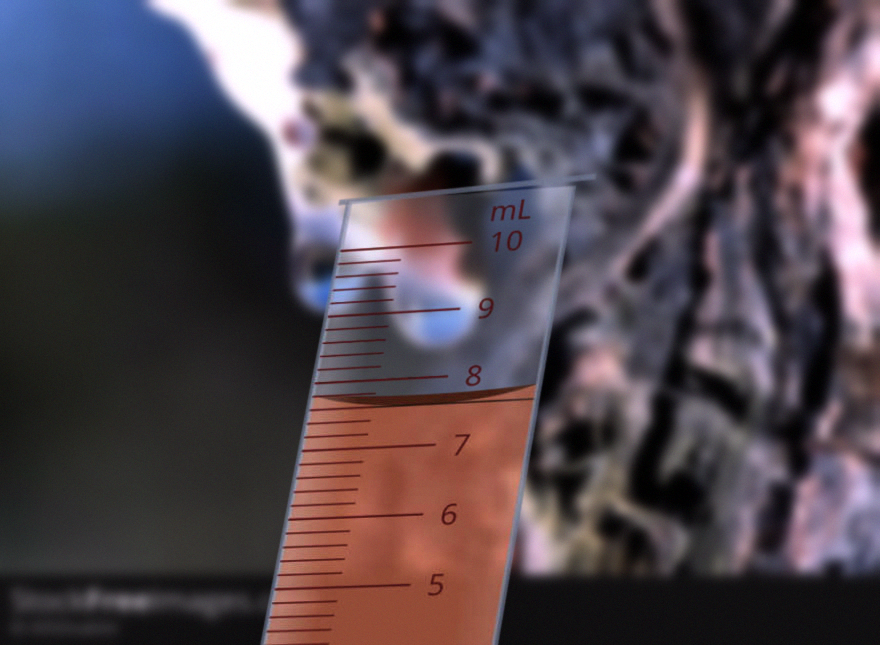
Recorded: 7.6 (mL)
